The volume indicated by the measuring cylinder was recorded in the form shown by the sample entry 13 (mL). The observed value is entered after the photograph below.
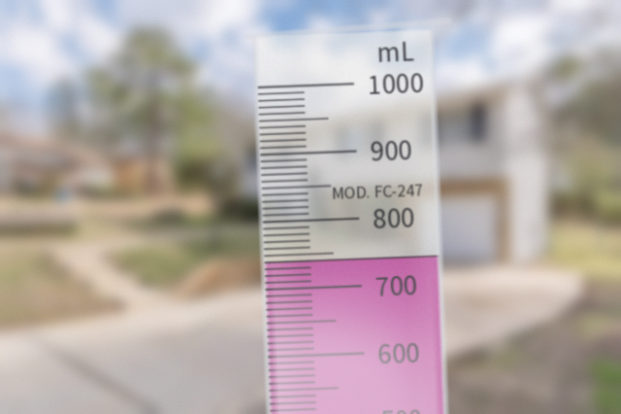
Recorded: 740 (mL)
